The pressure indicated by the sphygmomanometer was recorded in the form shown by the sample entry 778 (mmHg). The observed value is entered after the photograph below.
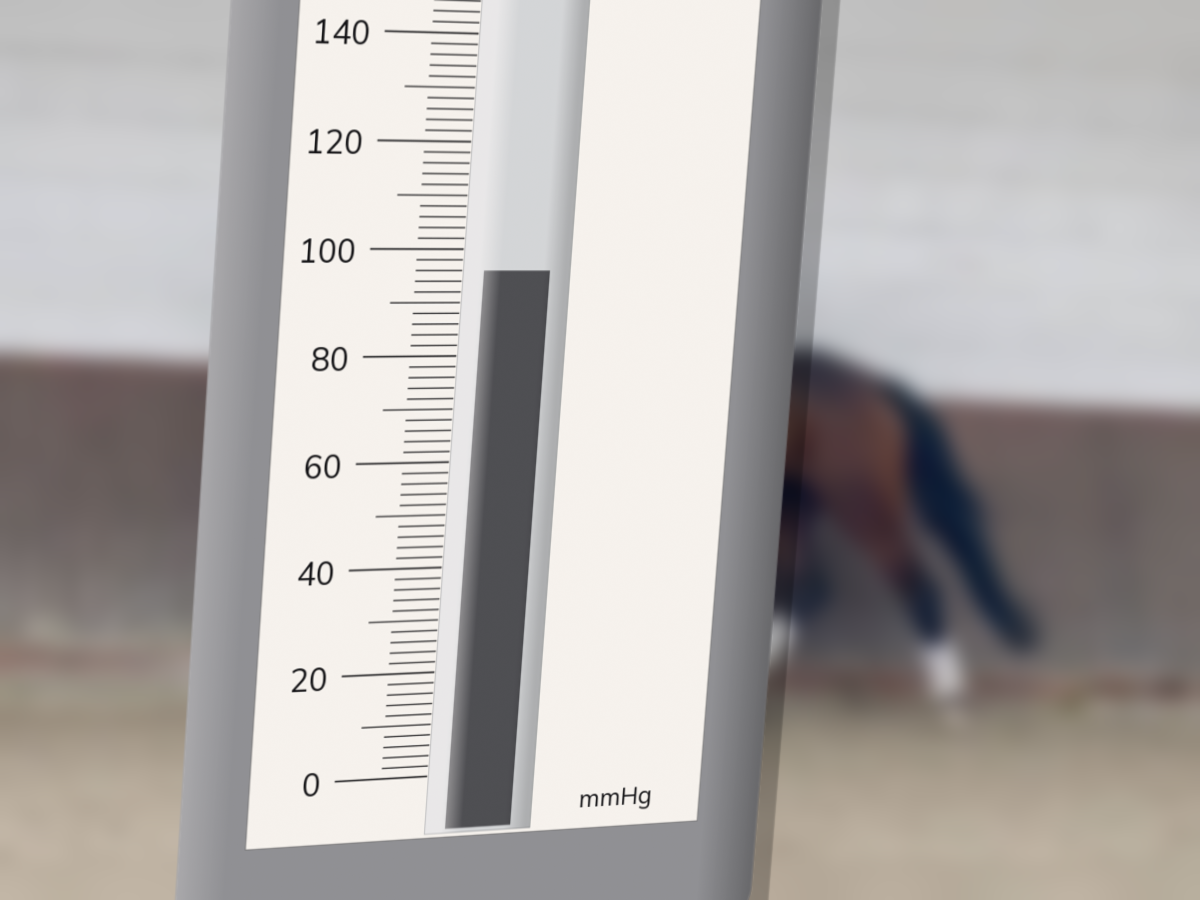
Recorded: 96 (mmHg)
